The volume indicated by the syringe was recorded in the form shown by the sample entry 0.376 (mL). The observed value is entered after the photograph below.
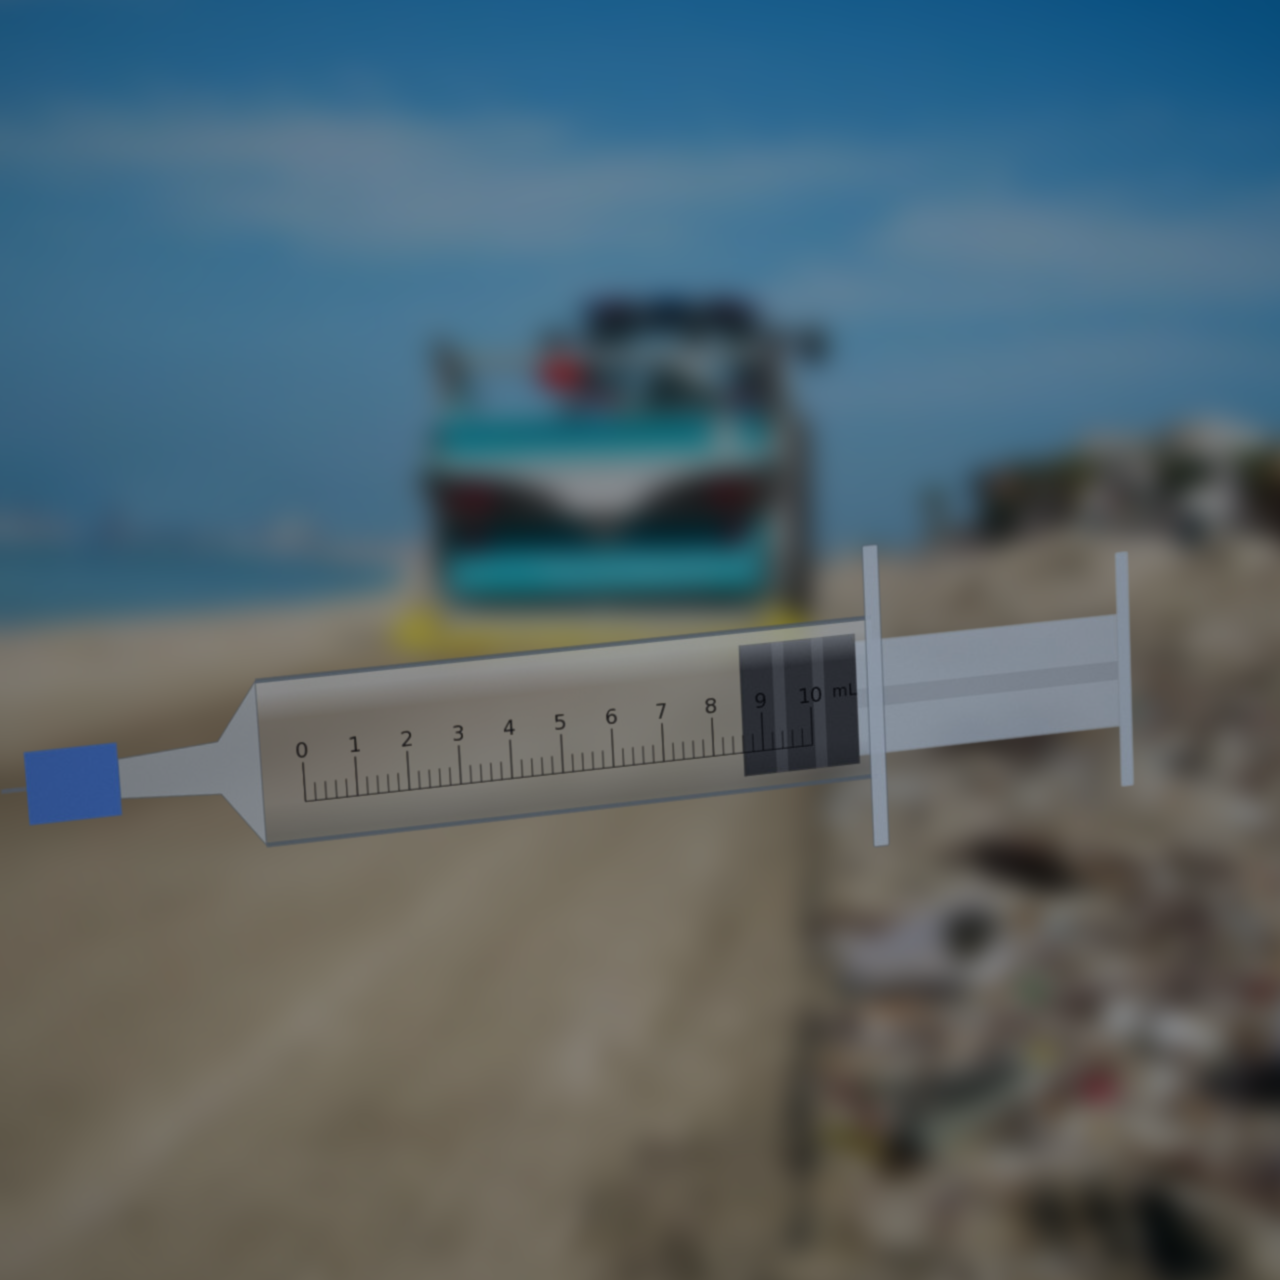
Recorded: 8.6 (mL)
